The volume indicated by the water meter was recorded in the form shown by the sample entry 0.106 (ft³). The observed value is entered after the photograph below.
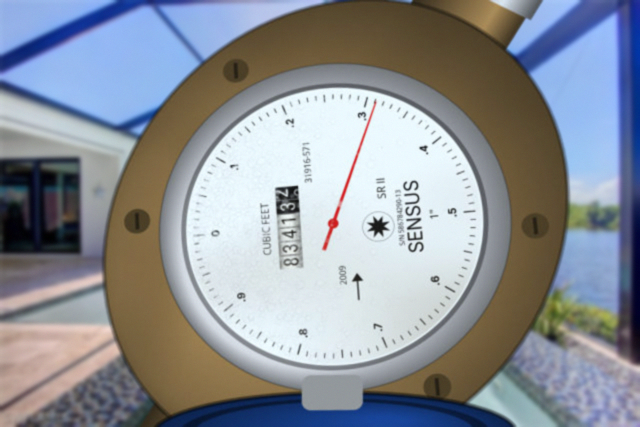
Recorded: 834132.31 (ft³)
